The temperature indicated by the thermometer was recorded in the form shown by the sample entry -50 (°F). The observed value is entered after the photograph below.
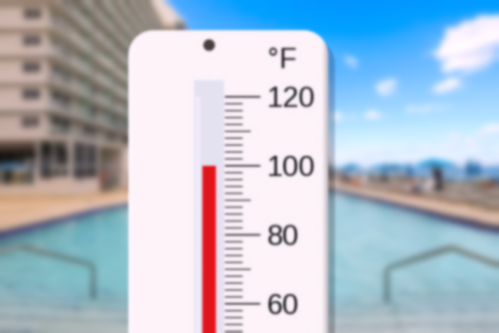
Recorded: 100 (°F)
